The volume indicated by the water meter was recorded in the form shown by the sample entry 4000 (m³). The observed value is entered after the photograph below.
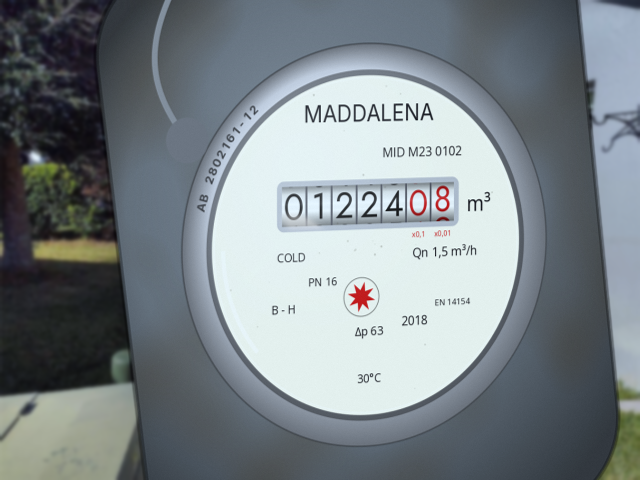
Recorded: 1224.08 (m³)
